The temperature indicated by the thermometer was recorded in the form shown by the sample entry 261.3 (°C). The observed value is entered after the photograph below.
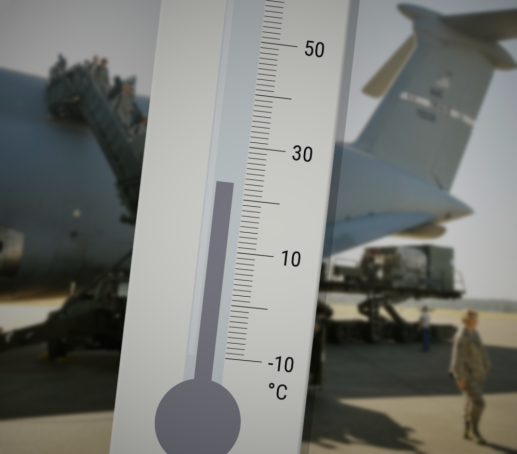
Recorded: 23 (°C)
